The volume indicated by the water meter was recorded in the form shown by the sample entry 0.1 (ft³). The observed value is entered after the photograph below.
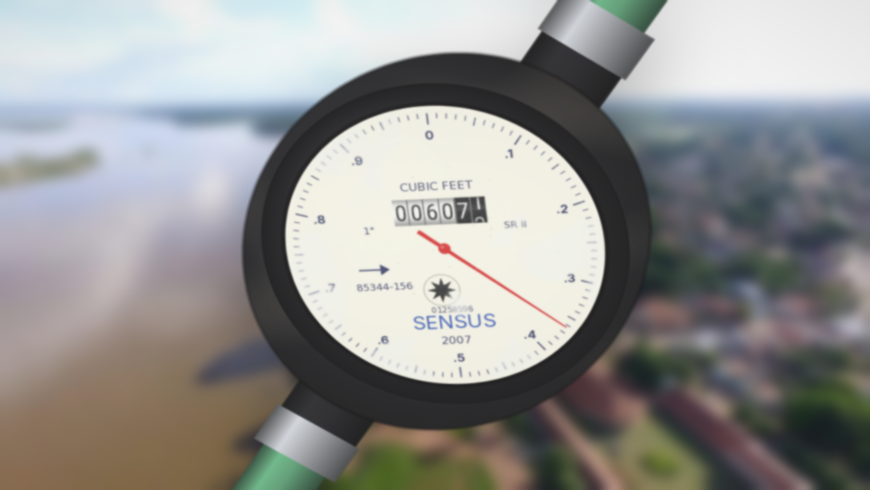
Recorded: 6071.36 (ft³)
